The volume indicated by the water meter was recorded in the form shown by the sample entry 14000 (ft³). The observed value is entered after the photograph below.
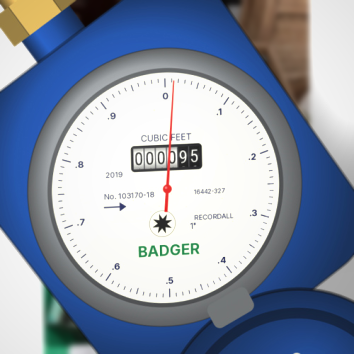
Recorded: 95.01 (ft³)
